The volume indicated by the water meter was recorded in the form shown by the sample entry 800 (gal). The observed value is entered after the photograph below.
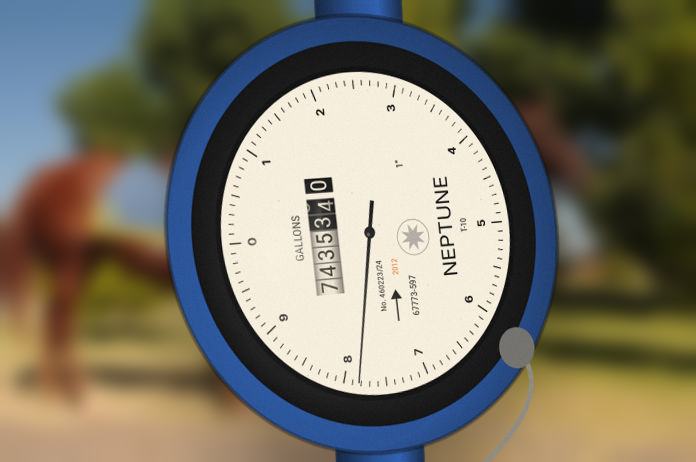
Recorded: 7435337.8 (gal)
